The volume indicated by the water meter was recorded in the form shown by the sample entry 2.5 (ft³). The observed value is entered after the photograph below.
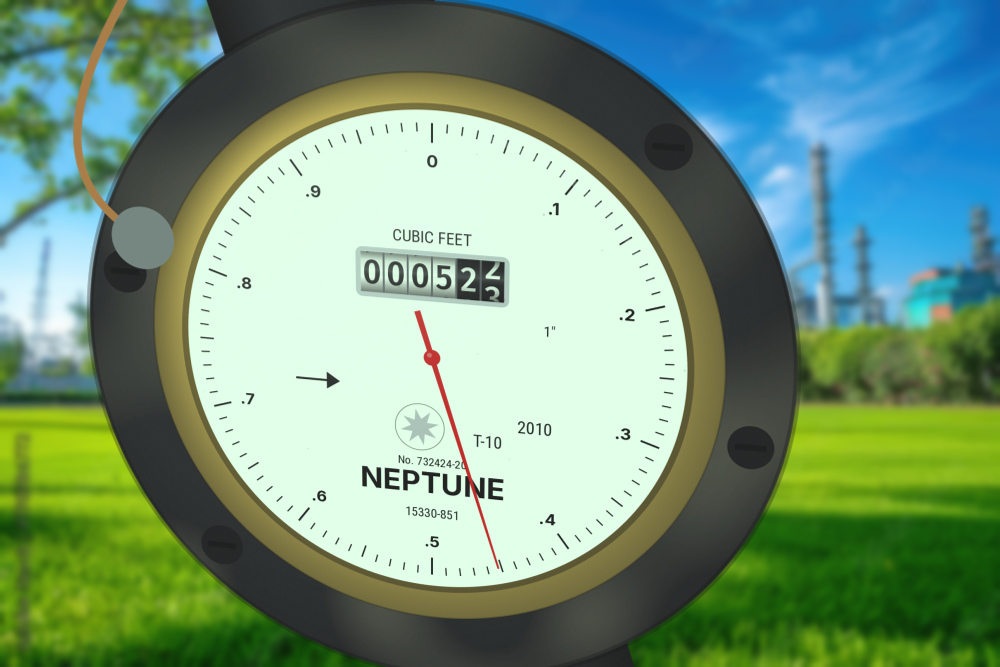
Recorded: 522.45 (ft³)
